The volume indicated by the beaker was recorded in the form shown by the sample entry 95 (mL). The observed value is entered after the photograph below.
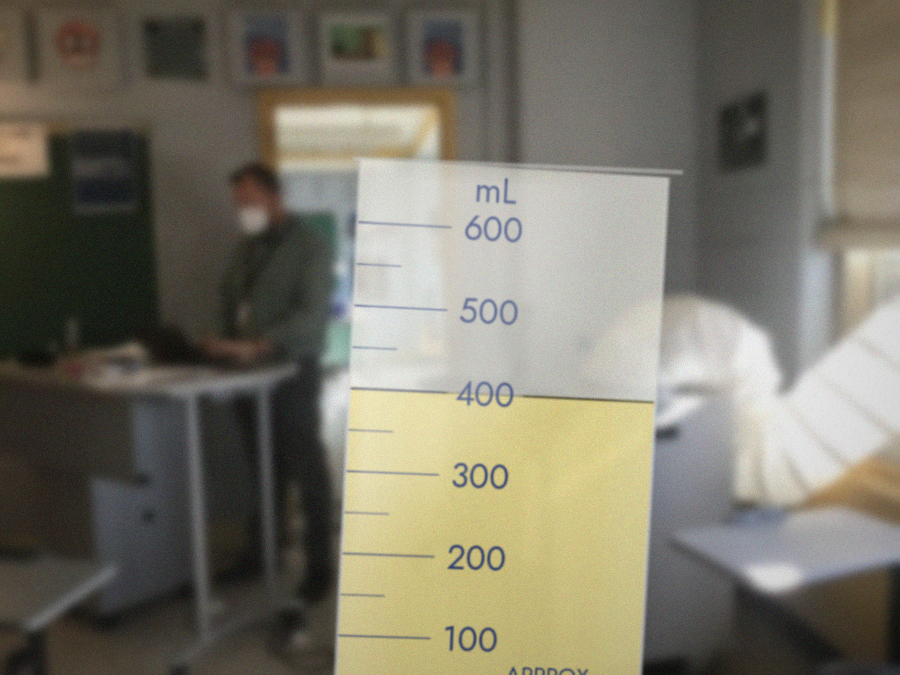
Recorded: 400 (mL)
